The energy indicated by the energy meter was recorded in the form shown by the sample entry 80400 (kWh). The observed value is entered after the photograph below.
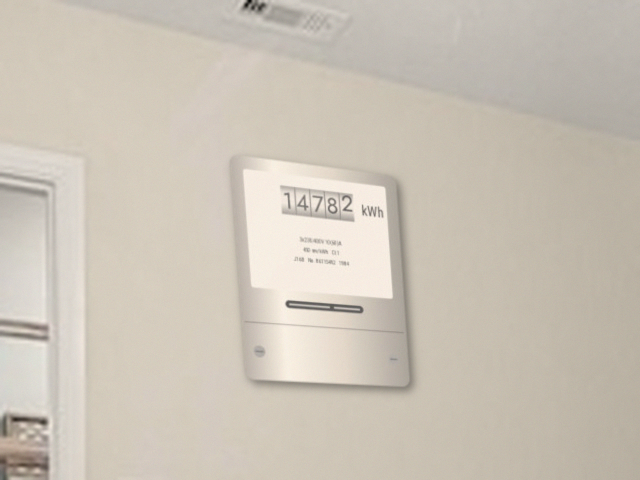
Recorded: 14782 (kWh)
